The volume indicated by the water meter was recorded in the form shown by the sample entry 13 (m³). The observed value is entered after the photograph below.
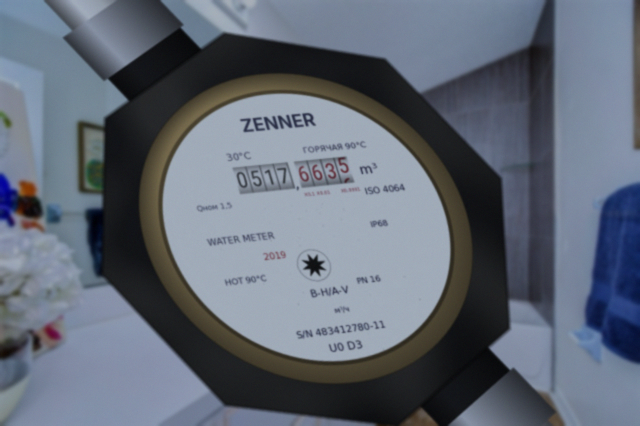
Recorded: 517.6635 (m³)
